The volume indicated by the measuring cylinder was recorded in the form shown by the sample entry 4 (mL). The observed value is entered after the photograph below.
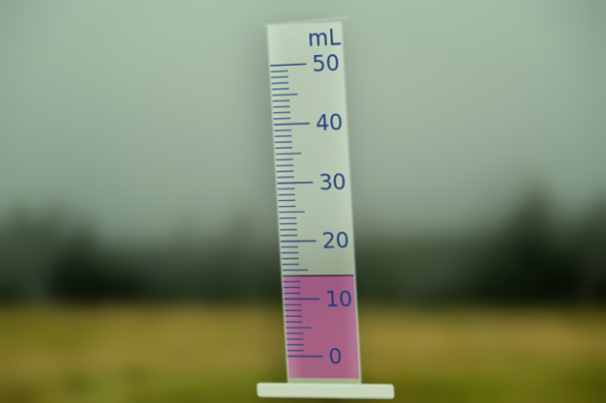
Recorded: 14 (mL)
